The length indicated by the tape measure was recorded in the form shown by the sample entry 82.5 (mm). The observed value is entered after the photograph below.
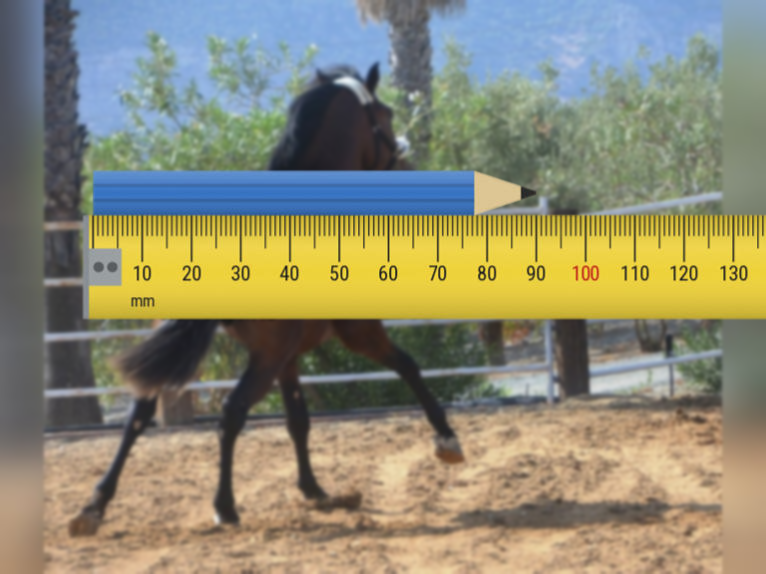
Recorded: 90 (mm)
